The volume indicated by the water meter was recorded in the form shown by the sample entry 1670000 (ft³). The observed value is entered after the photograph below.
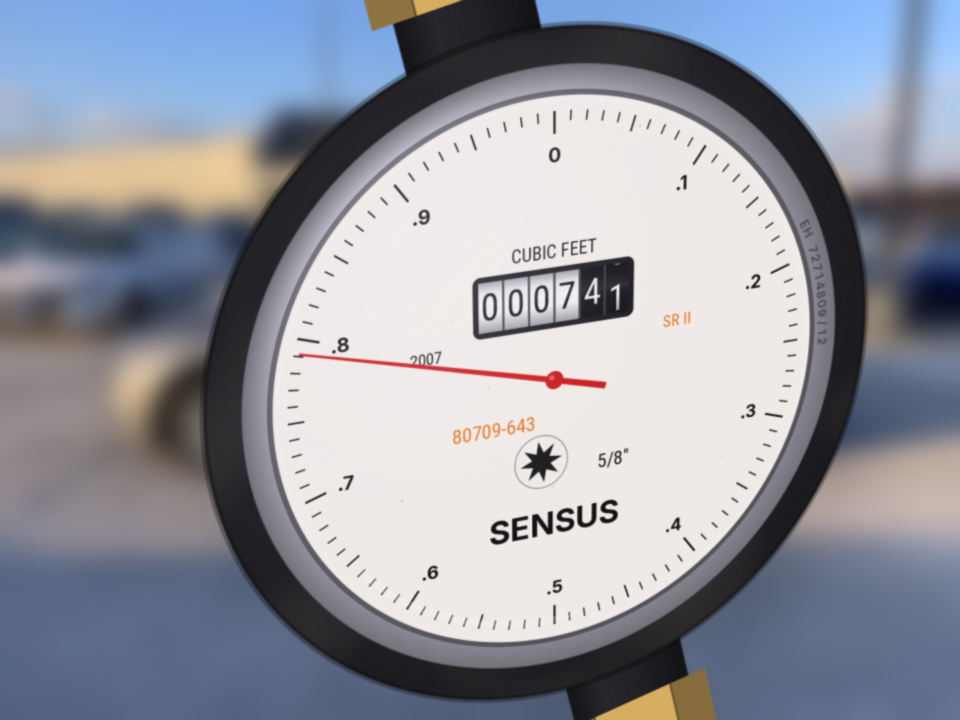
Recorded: 740.79 (ft³)
